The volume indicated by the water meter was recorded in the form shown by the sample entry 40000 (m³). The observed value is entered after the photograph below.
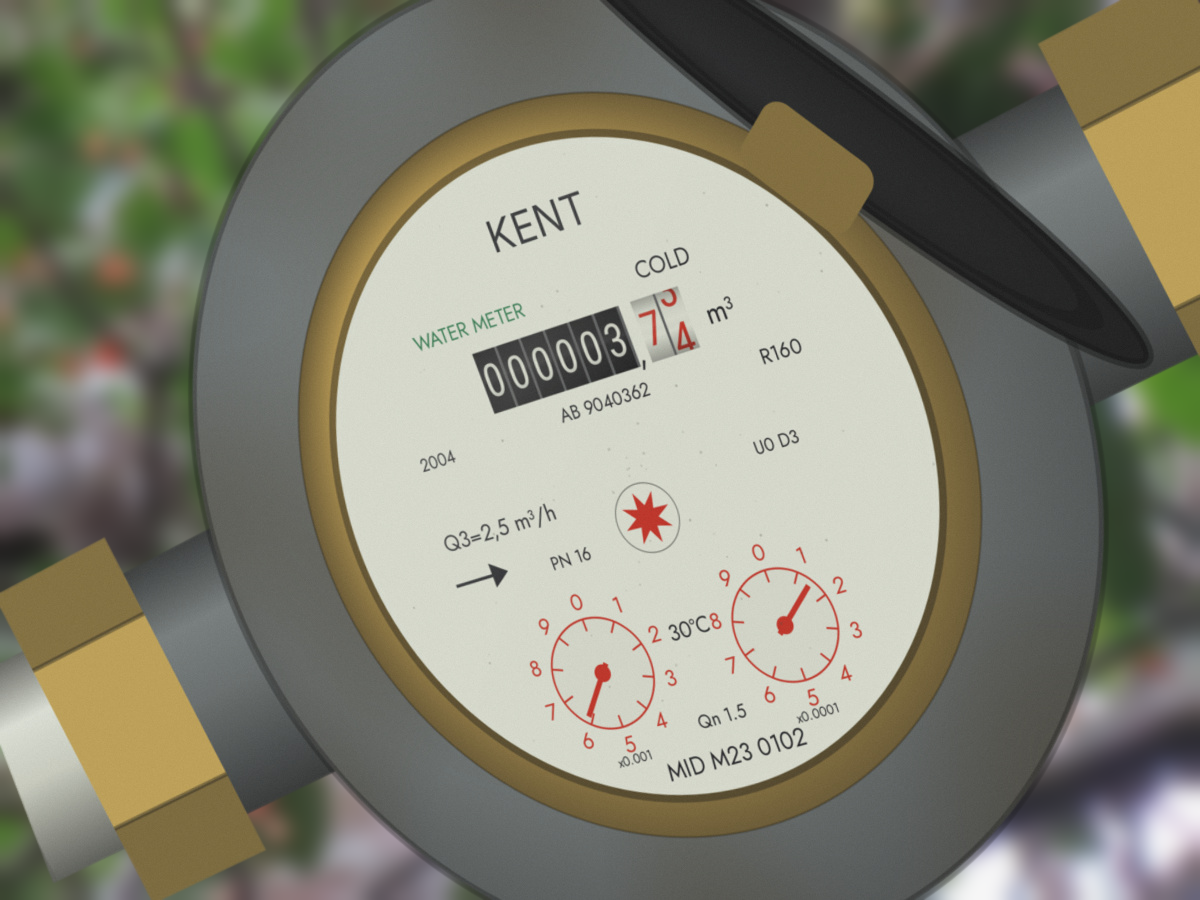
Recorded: 3.7361 (m³)
